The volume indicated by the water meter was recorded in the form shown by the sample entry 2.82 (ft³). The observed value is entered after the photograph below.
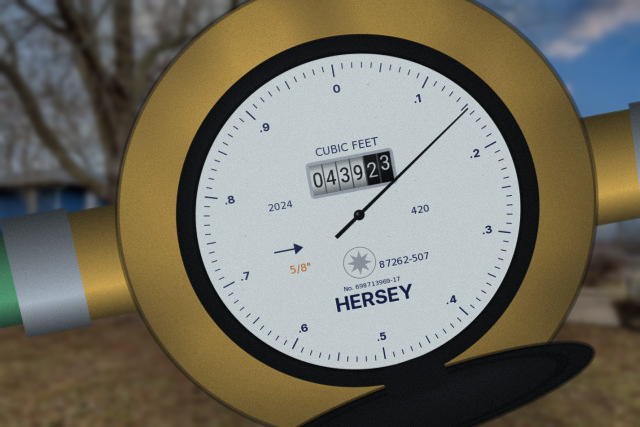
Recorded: 43923.15 (ft³)
